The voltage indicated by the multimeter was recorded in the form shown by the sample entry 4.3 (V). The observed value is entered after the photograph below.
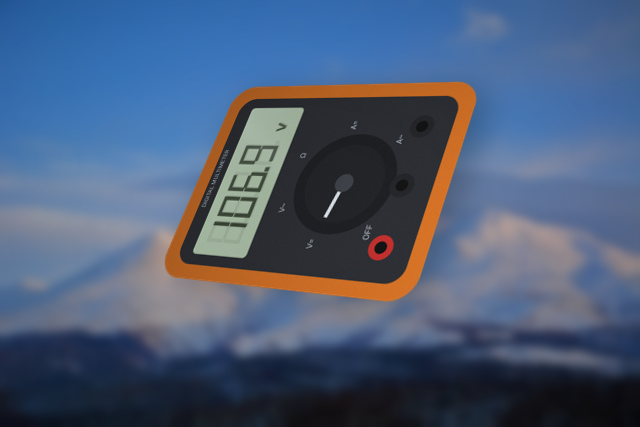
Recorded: 106.9 (V)
